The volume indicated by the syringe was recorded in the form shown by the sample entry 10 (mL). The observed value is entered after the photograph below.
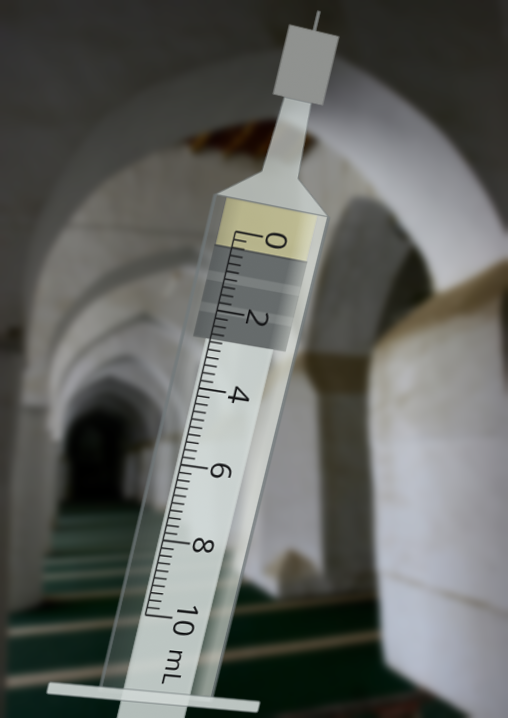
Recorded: 0.4 (mL)
